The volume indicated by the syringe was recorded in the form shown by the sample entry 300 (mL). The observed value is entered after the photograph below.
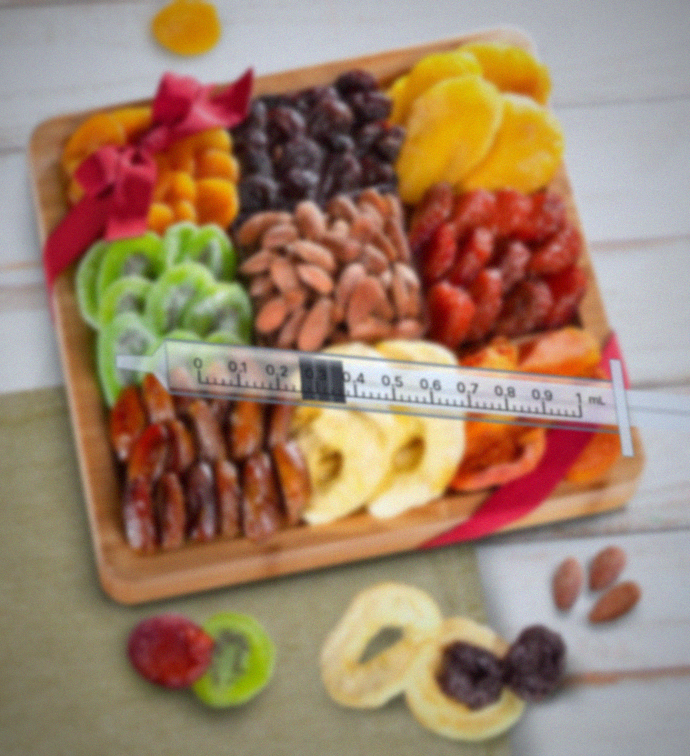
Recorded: 0.26 (mL)
